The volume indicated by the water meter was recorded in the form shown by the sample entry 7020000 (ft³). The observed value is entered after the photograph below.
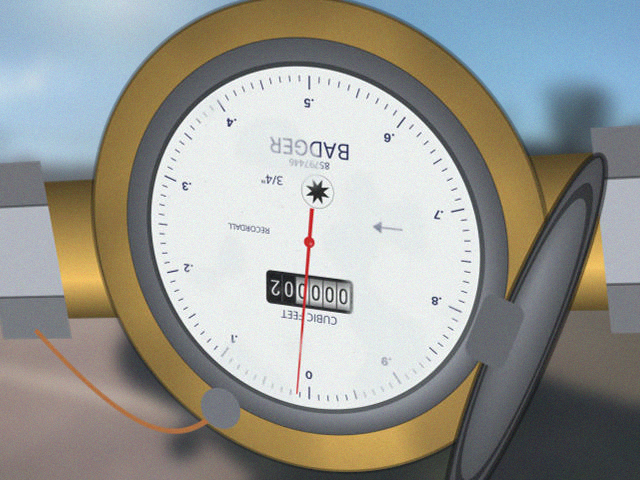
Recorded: 2.01 (ft³)
